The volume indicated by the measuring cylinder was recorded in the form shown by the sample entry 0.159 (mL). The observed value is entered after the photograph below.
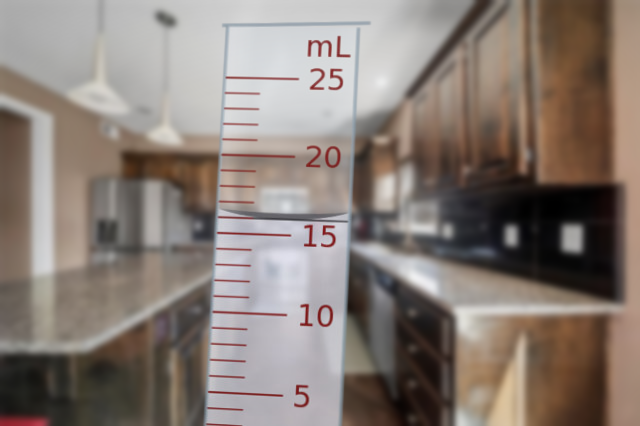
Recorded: 16 (mL)
